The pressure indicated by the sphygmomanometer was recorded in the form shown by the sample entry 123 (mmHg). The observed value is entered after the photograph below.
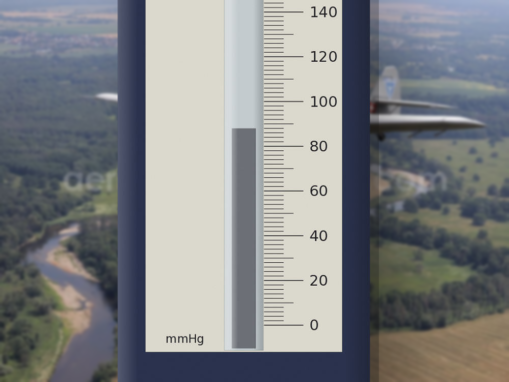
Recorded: 88 (mmHg)
